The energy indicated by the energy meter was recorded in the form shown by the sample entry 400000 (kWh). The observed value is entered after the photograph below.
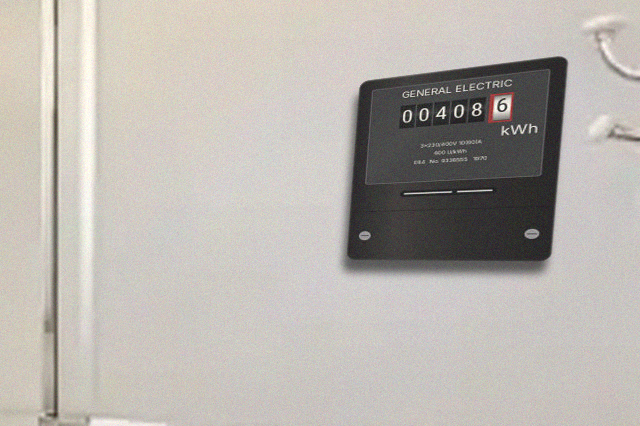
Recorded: 408.6 (kWh)
